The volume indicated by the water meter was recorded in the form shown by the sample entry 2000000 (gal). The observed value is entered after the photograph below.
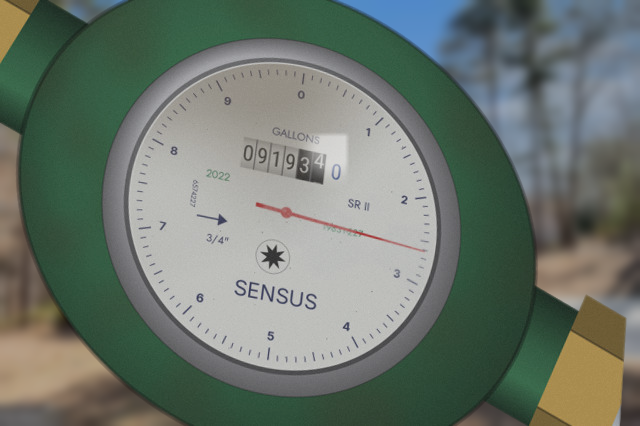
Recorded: 919342.6 (gal)
